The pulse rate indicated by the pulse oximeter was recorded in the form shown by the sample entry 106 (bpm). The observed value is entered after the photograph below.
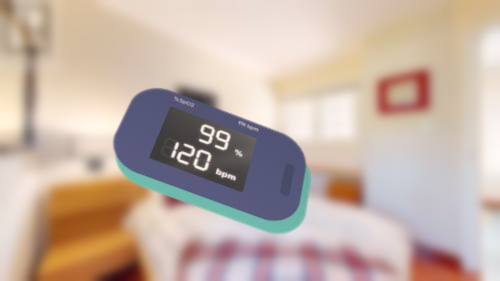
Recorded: 120 (bpm)
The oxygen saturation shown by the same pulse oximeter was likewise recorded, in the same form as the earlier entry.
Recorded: 99 (%)
